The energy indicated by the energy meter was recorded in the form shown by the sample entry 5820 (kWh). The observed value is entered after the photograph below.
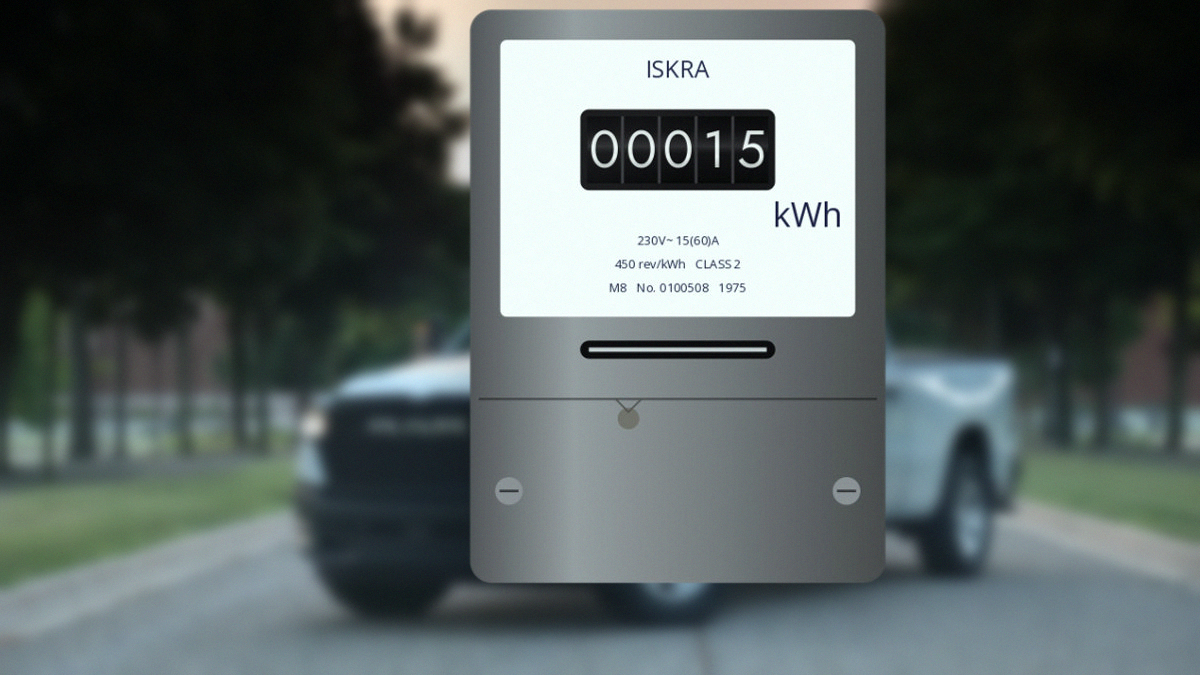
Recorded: 15 (kWh)
